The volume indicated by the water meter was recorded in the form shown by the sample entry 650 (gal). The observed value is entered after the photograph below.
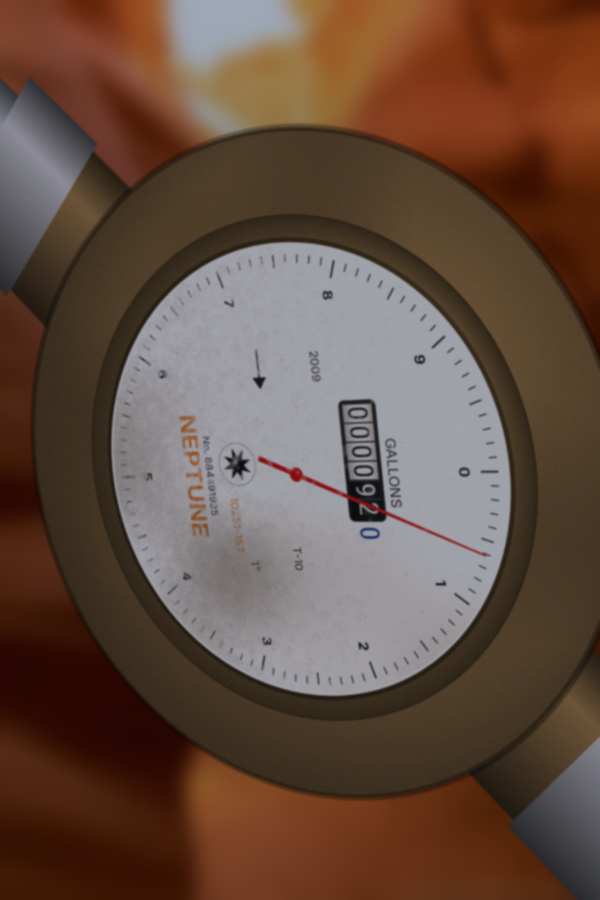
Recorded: 920.6 (gal)
